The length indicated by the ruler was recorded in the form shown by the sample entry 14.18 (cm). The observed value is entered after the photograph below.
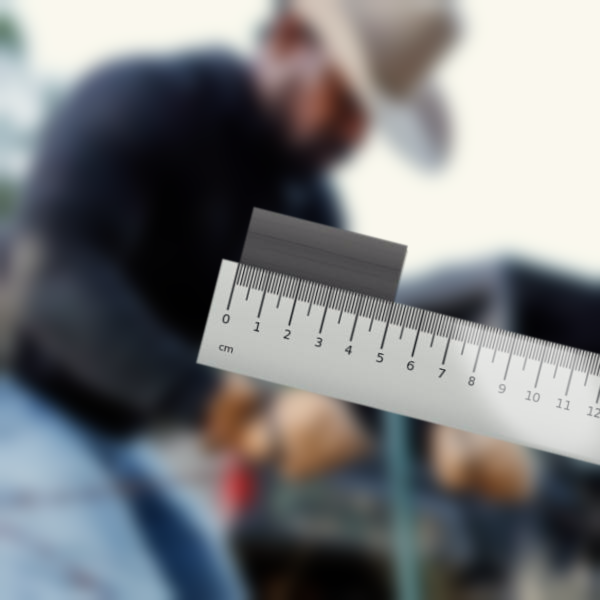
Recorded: 5 (cm)
